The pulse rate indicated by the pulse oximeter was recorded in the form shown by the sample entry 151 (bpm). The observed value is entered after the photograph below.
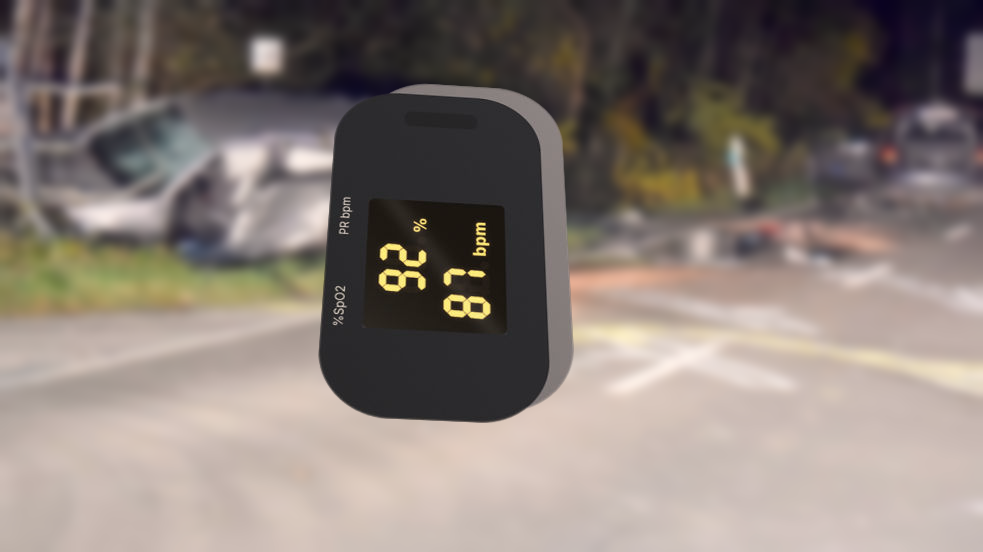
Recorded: 87 (bpm)
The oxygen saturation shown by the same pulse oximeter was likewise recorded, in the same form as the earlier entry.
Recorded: 92 (%)
